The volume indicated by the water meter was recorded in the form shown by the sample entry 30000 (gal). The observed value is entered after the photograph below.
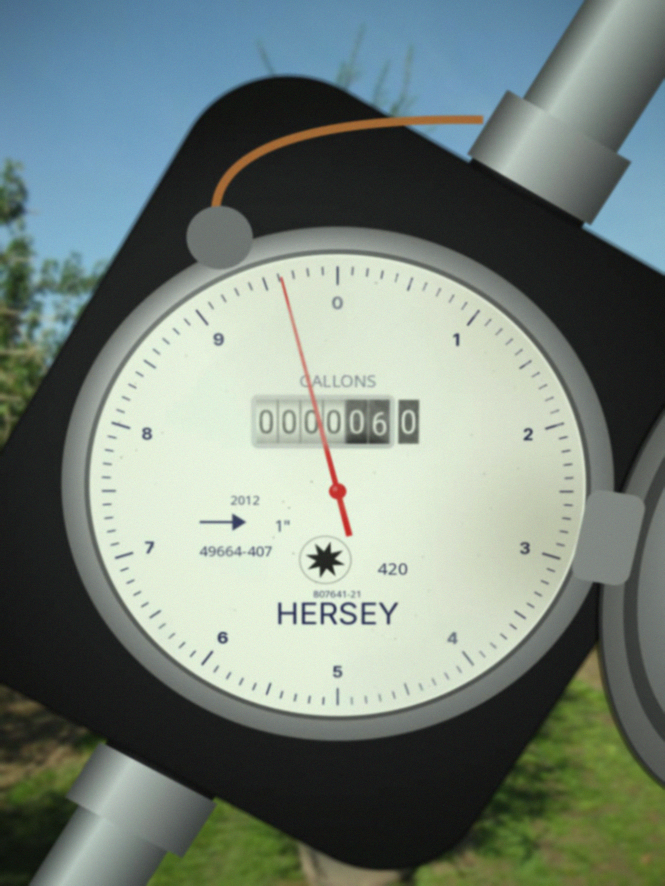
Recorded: 59.6 (gal)
